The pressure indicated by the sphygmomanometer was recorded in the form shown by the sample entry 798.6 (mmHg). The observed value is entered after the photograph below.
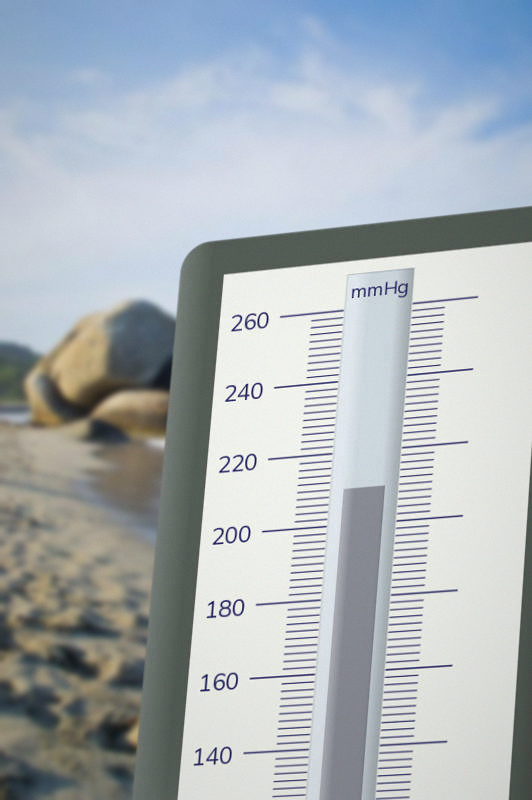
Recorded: 210 (mmHg)
